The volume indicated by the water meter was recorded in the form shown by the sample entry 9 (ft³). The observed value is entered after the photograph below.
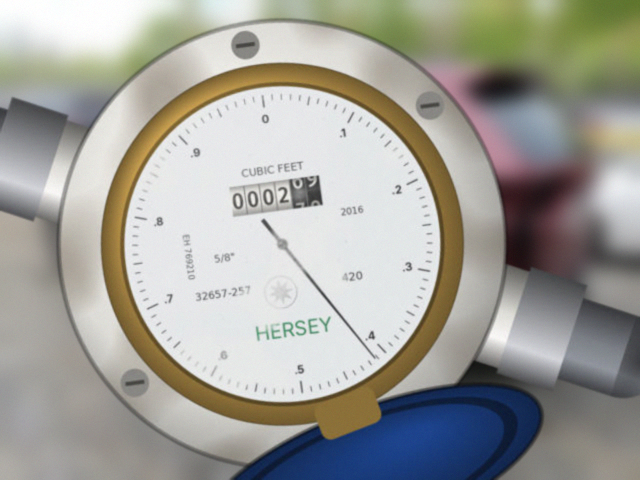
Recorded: 269.41 (ft³)
